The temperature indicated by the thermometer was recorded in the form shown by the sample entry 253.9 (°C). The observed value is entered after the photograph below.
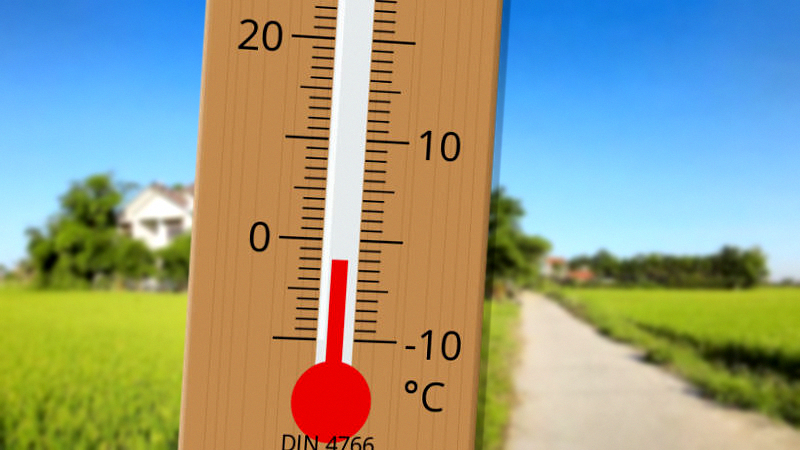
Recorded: -2 (°C)
